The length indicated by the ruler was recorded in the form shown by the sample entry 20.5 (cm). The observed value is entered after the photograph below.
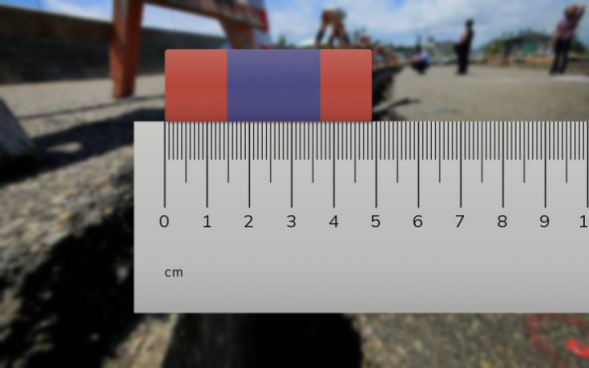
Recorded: 4.9 (cm)
